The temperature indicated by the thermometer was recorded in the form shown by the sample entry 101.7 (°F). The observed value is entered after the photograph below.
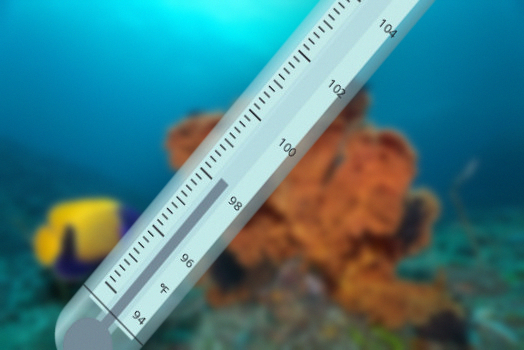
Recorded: 98.2 (°F)
